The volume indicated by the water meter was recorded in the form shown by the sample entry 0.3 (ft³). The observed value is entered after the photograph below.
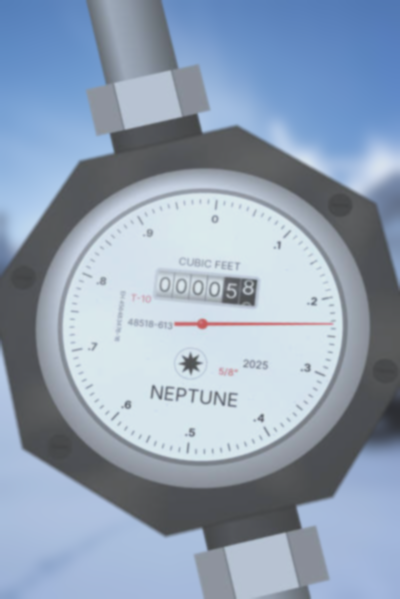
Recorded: 58.23 (ft³)
